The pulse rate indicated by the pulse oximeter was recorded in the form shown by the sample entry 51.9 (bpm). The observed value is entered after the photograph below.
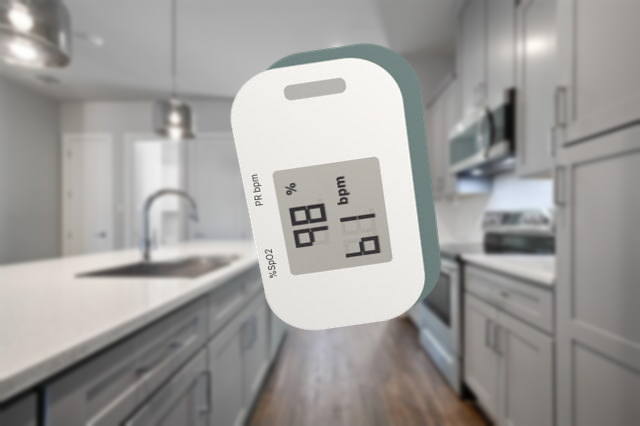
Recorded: 61 (bpm)
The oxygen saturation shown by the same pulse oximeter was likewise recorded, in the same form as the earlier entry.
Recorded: 98 (%)
